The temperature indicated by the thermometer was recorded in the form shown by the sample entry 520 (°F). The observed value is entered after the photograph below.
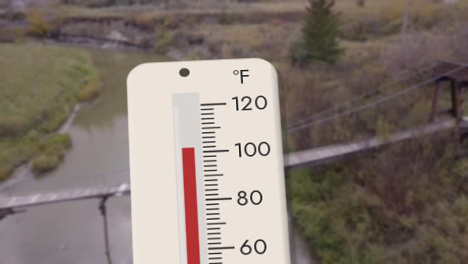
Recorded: 102 (°F)
